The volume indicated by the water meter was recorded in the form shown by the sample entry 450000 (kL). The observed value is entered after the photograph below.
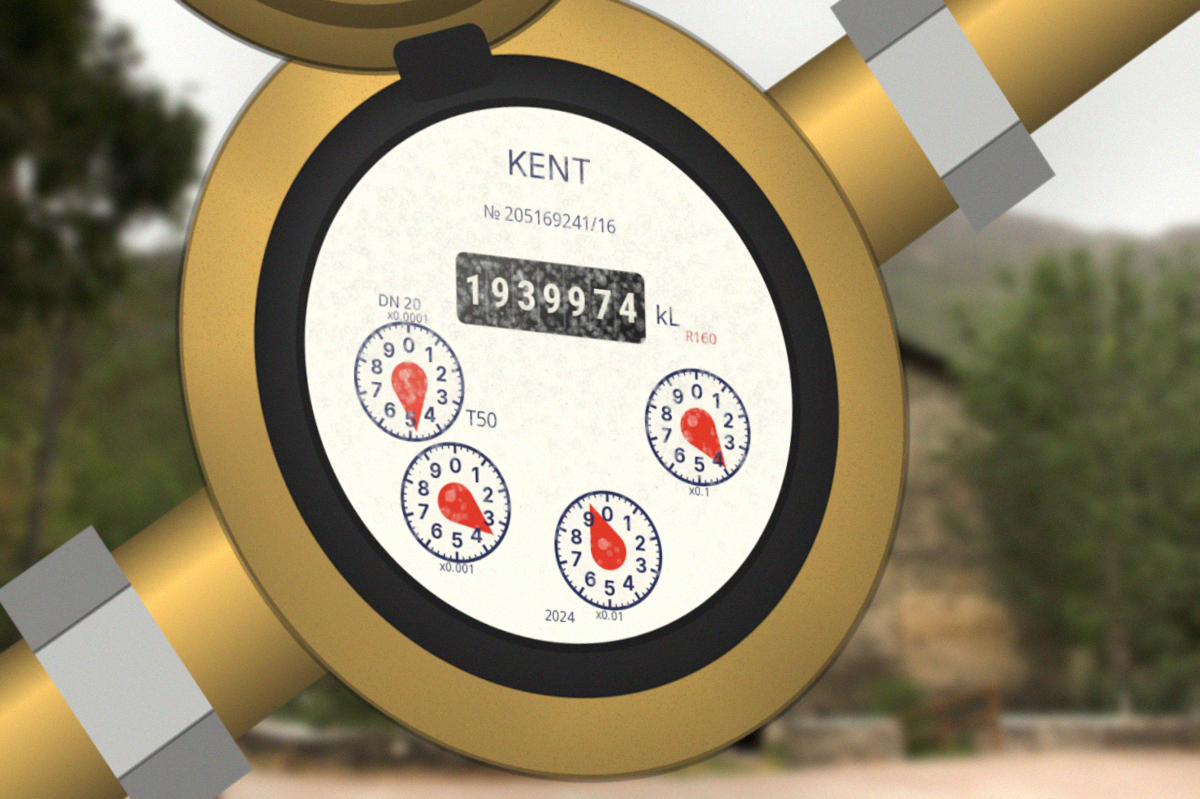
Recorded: 1939974.3934 (kL)
